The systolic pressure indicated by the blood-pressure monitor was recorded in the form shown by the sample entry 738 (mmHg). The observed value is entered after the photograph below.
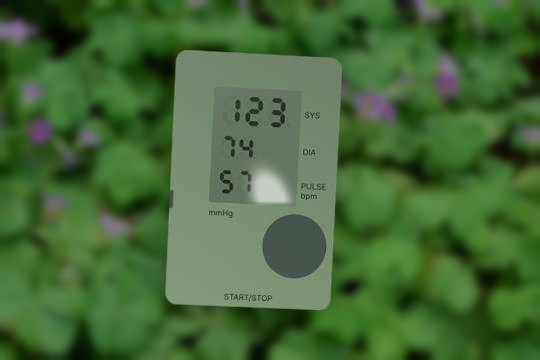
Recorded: 123 (mmHg)
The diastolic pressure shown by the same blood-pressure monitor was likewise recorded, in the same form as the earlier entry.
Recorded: 74 (mmHg)
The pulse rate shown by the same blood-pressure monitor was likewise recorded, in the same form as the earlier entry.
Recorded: 57 (bpm)
